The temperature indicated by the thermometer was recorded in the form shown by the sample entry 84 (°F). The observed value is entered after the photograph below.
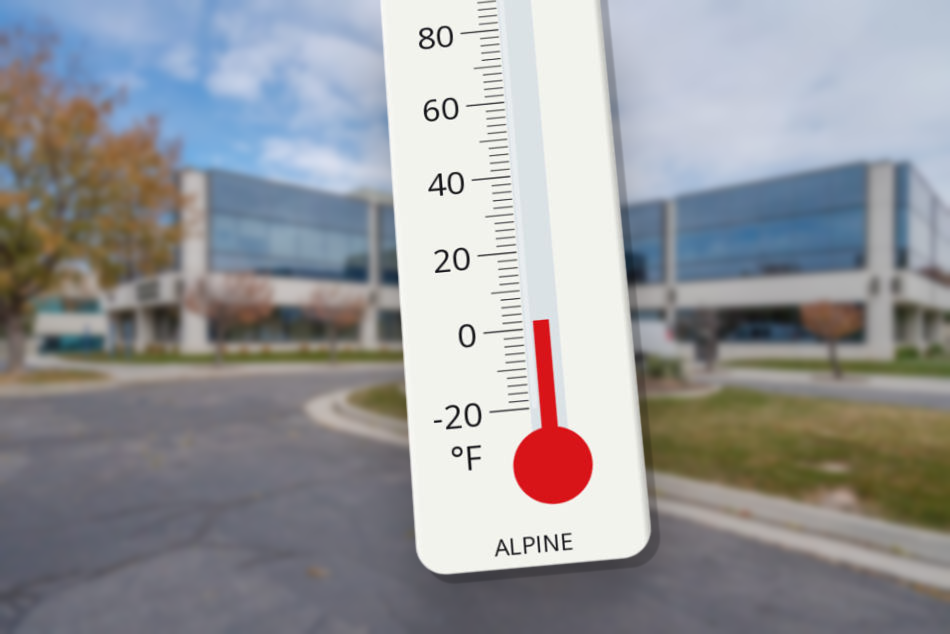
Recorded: 2 (°F)
